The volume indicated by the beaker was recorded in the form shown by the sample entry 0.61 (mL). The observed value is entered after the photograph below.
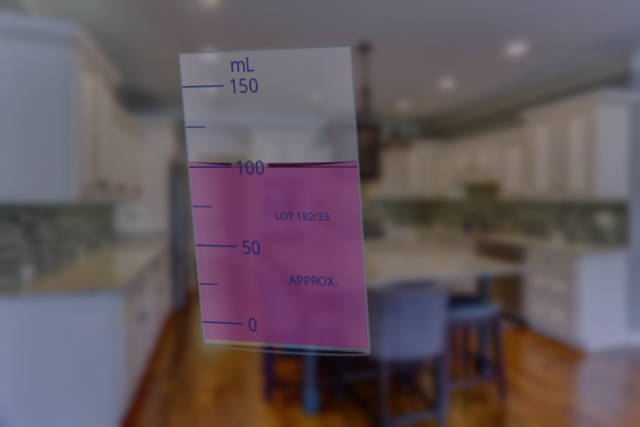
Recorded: 100 (mL)
